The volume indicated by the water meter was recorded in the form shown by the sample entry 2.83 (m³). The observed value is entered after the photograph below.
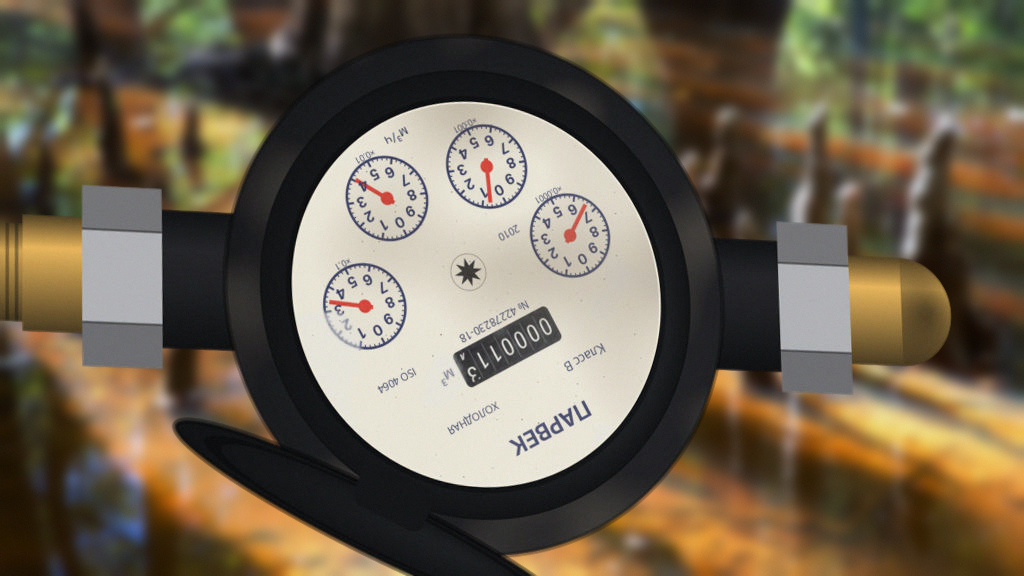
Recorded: 113.3406 (m³)
